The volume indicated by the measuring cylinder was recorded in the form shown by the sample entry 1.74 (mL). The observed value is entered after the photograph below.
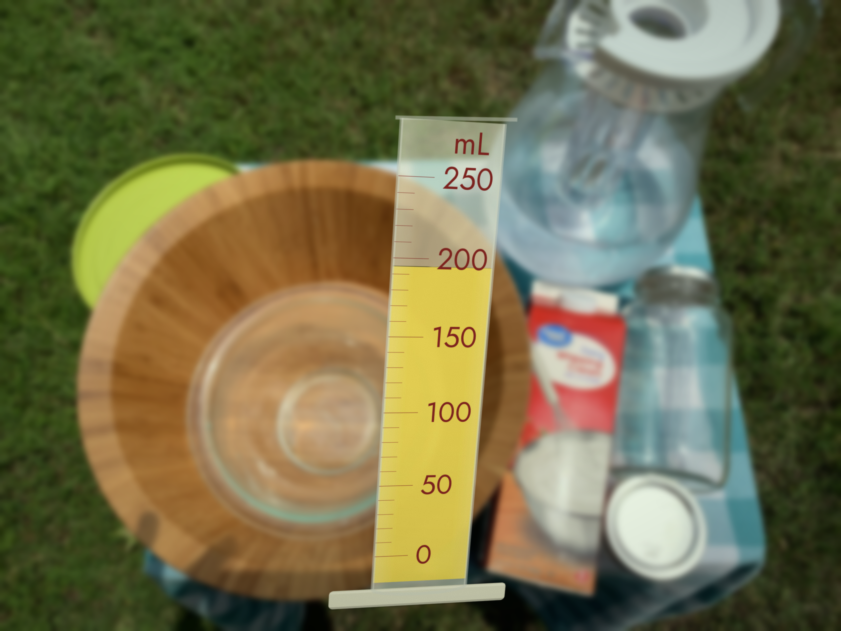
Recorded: 195 (mL)
